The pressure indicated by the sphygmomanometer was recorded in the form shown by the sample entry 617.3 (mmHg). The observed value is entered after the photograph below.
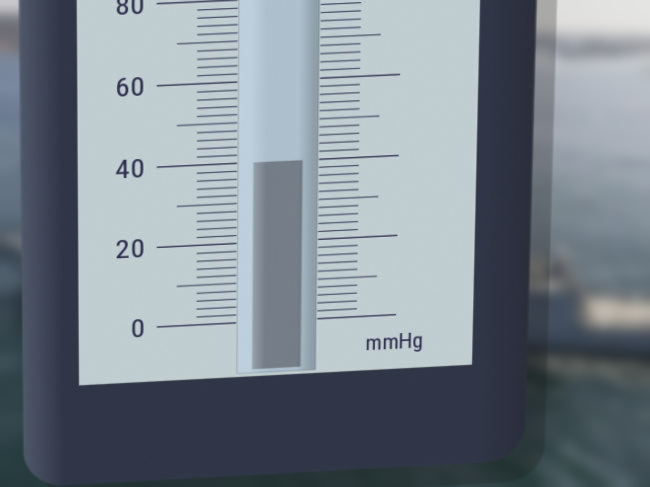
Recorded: 40 (mmHg)
